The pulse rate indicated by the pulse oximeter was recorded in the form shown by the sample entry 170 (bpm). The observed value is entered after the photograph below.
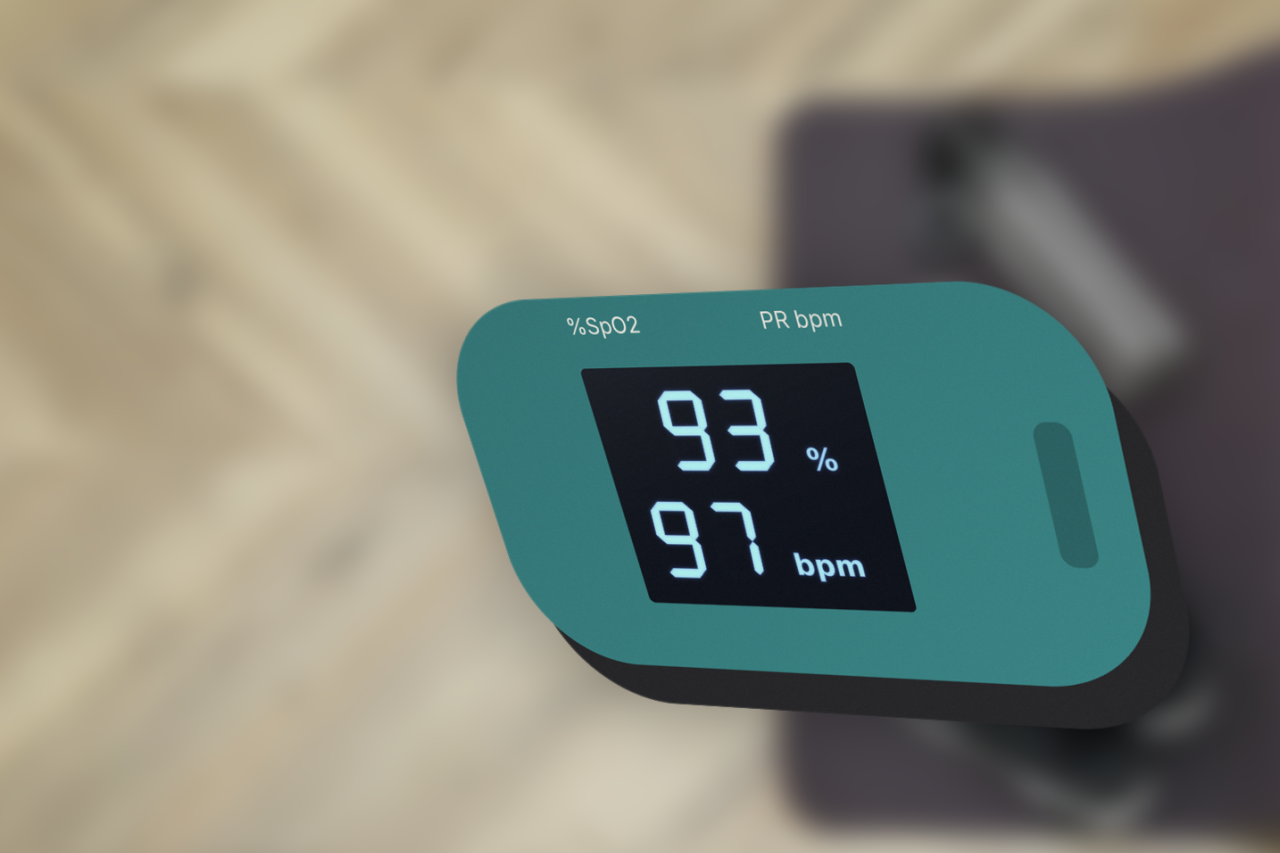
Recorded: 97 (bpm)
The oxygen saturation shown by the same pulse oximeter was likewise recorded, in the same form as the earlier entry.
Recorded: 93 (%)
